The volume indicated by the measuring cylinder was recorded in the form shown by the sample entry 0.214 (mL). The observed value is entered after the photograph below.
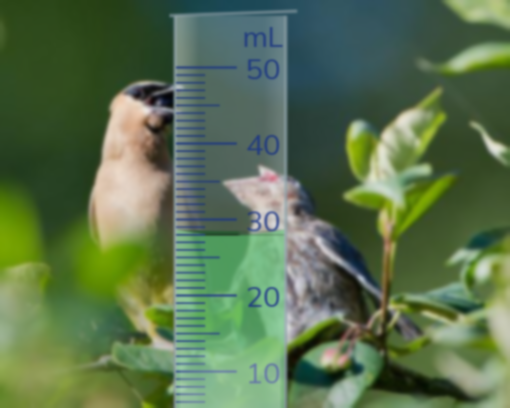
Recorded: 28 (mL)
